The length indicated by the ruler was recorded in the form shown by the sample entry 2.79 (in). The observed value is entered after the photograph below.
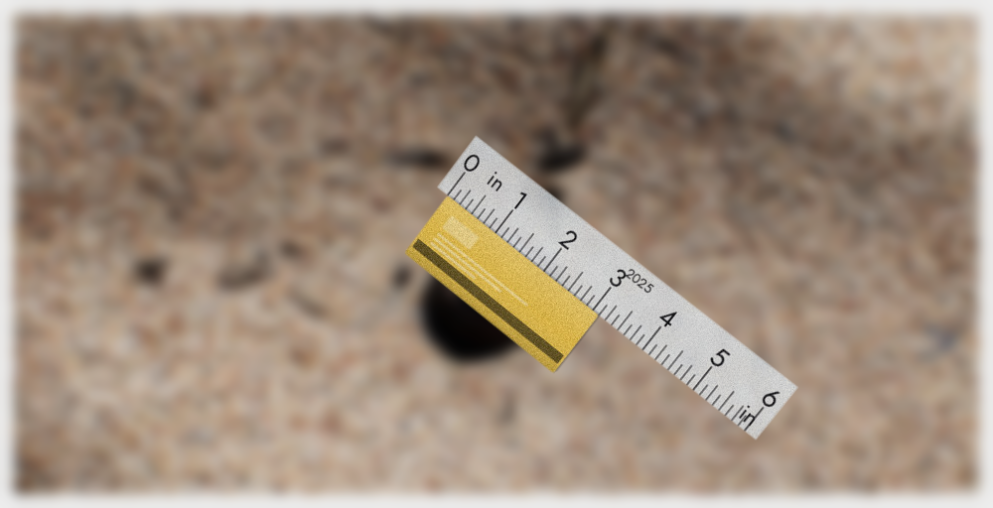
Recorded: 3.125 (in)
